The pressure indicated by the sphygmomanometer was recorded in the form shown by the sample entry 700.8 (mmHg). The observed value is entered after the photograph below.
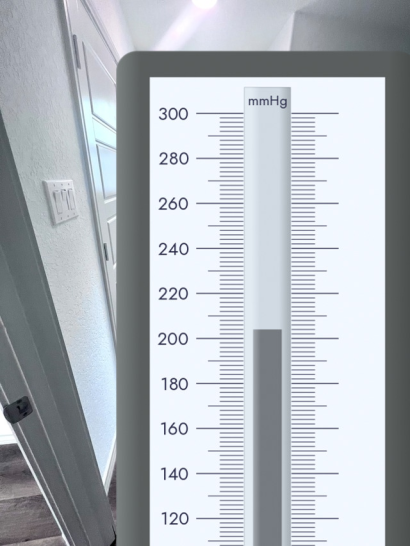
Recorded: 204 (mmHg)
